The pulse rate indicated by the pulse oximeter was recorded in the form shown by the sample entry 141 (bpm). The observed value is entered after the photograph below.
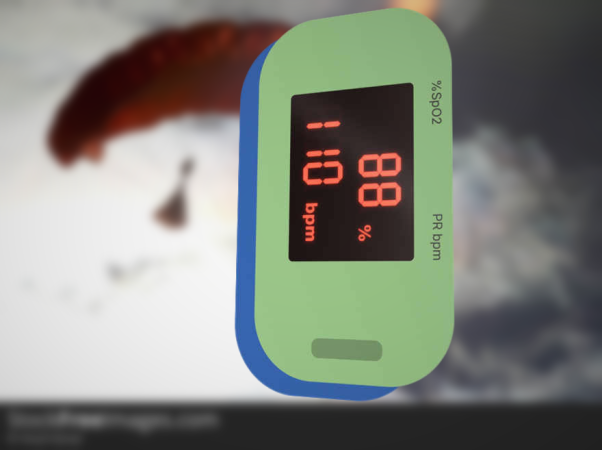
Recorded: 110 (bpm)
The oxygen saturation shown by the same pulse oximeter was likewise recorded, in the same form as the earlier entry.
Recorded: 88 (%)
